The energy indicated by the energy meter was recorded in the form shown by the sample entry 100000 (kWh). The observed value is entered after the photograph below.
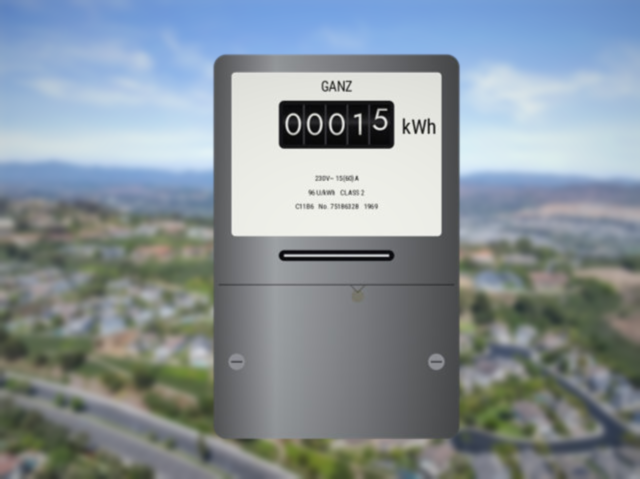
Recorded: 15 (kWh)
